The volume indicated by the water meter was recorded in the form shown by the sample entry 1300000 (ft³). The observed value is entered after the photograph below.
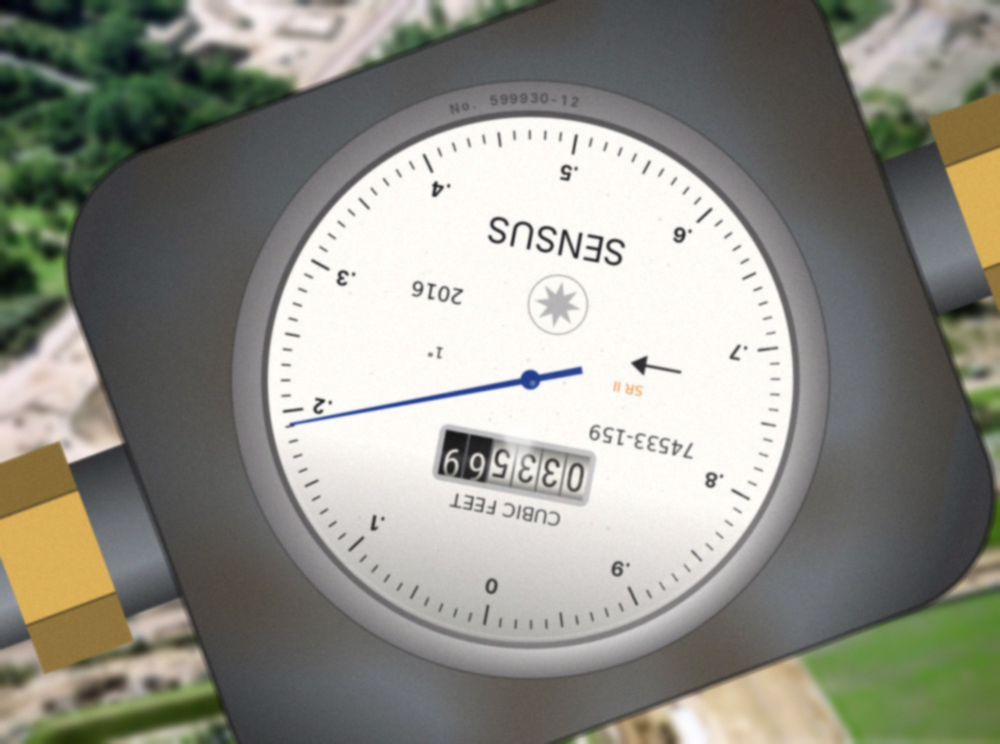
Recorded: 33569.19 (ft³)
